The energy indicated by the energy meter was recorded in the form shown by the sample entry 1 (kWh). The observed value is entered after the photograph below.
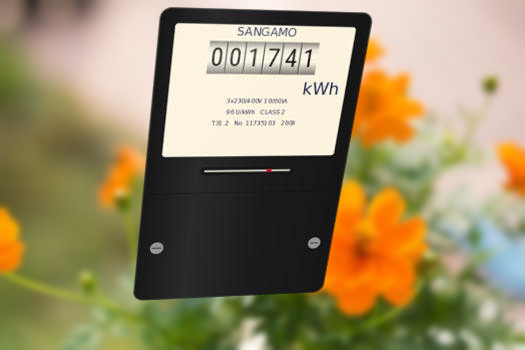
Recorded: 1741 (kWh)
